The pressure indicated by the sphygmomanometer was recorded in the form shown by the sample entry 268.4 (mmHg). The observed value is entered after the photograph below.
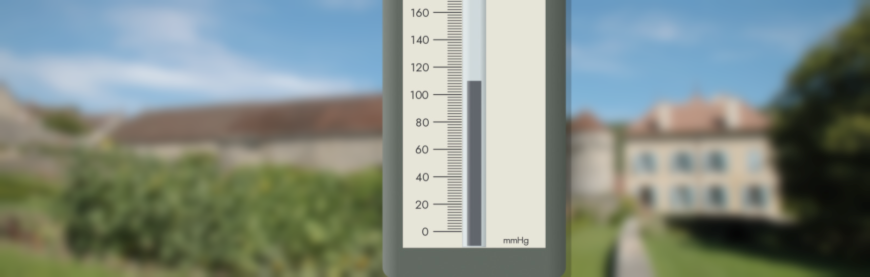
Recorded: 110 (mmHg)
